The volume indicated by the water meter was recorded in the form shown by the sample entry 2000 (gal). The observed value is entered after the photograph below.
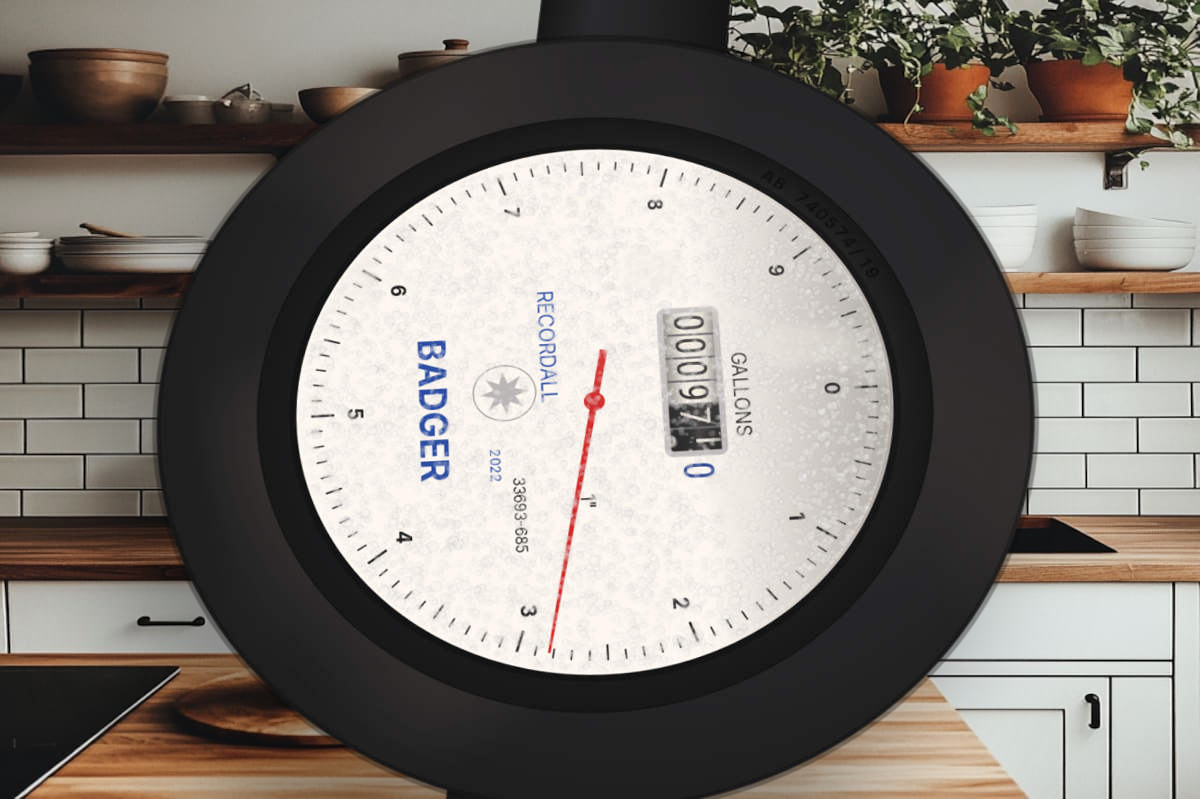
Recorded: 9712.8 (gal)
